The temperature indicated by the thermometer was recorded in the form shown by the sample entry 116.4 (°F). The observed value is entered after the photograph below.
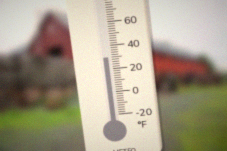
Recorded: 30 (°F)
